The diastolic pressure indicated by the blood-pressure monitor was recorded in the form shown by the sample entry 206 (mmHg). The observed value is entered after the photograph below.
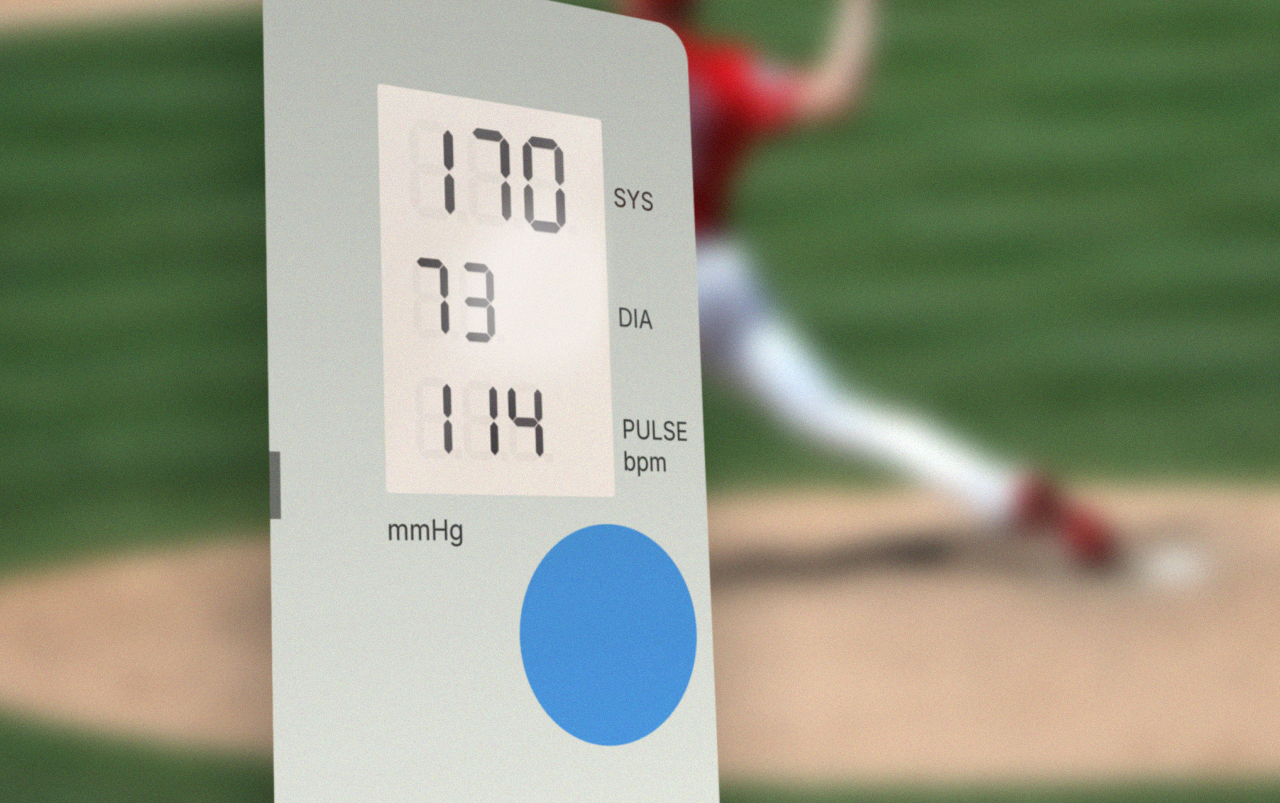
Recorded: 73 (mmHg)
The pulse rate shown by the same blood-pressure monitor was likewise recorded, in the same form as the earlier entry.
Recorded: 114 (bpm)
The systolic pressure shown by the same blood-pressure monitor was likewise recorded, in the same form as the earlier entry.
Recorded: 170 (mmHg)
